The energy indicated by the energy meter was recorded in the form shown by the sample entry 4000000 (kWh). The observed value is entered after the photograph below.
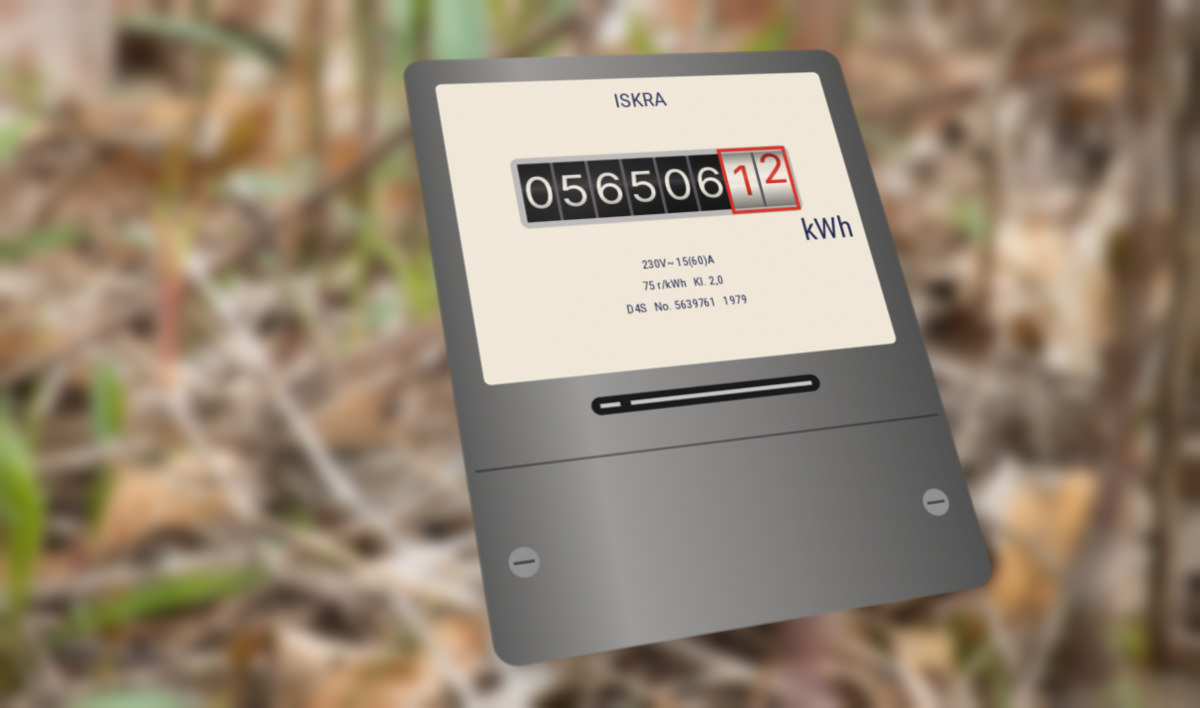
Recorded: 56506.12 (kWh)
